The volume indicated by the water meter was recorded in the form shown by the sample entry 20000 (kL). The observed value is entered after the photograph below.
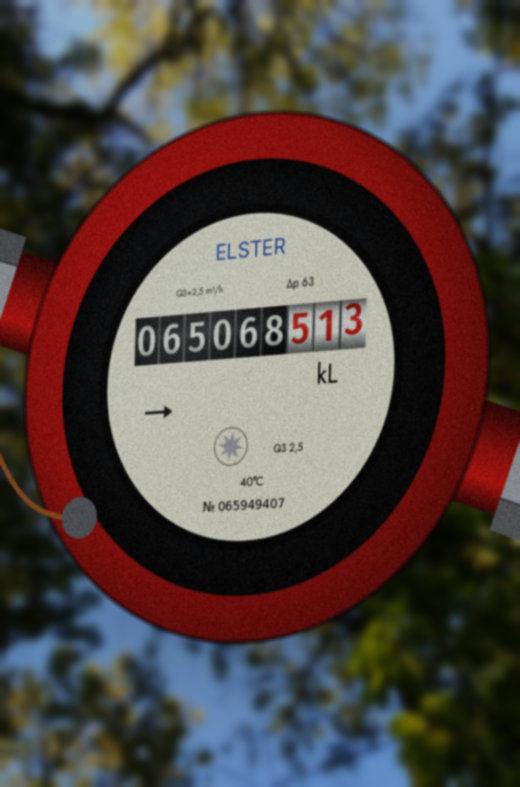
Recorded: 65068.513 (kL)
